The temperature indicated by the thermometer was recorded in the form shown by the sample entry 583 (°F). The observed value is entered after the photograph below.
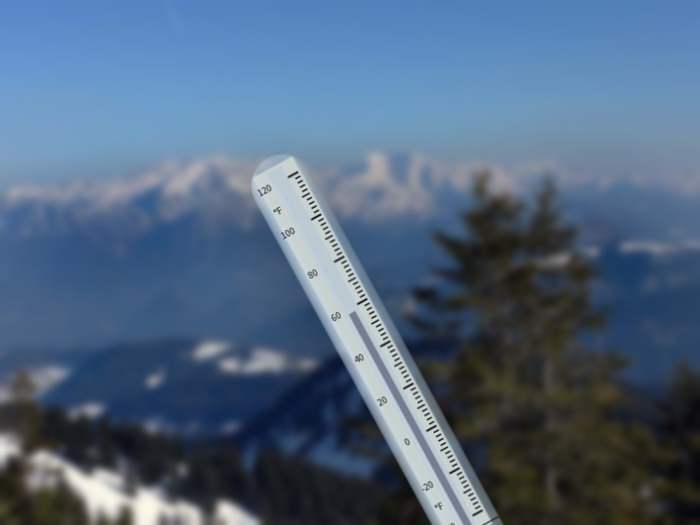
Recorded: 58 (°F)
